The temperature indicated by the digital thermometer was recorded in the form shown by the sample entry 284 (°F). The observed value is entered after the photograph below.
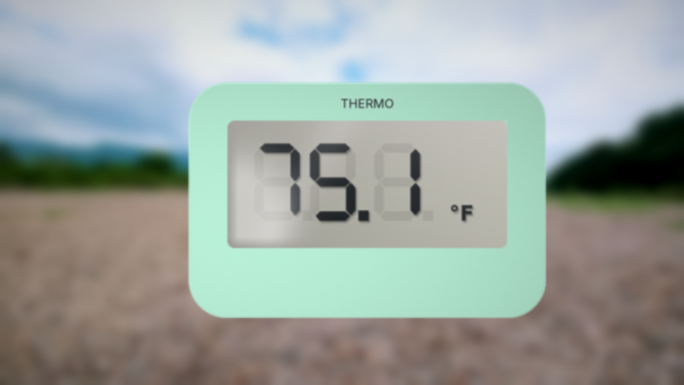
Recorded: 75.1 (°F)
